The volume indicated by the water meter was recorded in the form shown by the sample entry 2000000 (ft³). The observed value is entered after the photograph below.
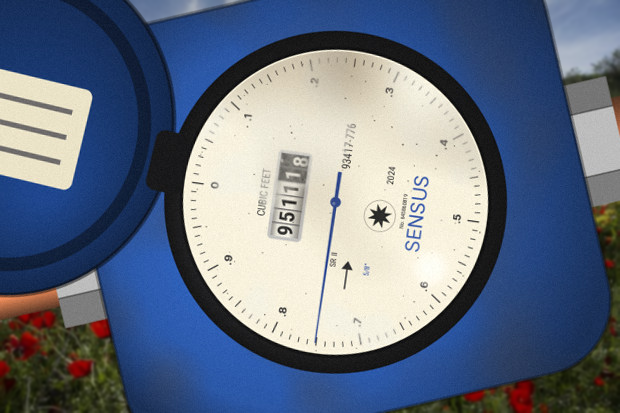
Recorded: 951117.75 (ft³)
